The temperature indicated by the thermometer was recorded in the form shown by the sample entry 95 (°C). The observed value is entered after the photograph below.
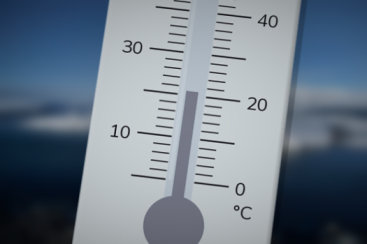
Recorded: 21 (°C)
